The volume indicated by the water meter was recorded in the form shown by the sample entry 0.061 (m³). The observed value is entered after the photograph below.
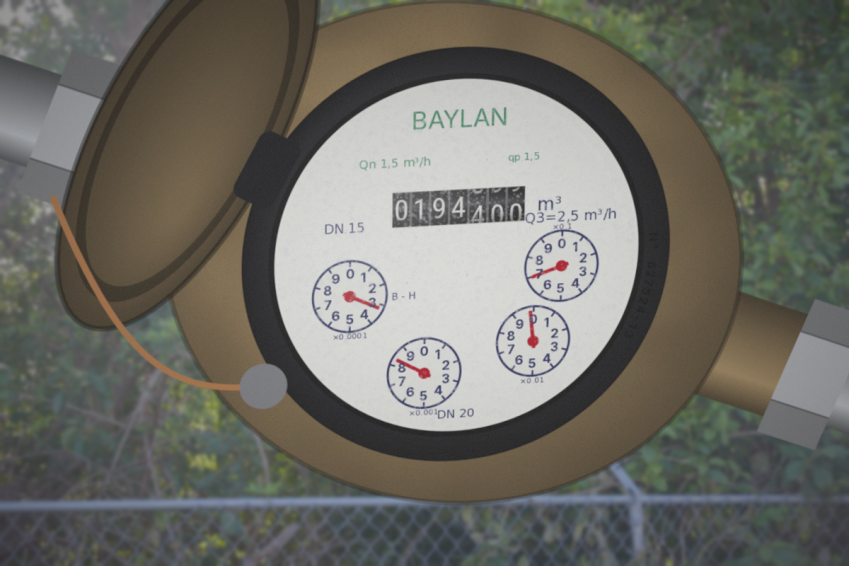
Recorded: 194399.6983 (m³)
